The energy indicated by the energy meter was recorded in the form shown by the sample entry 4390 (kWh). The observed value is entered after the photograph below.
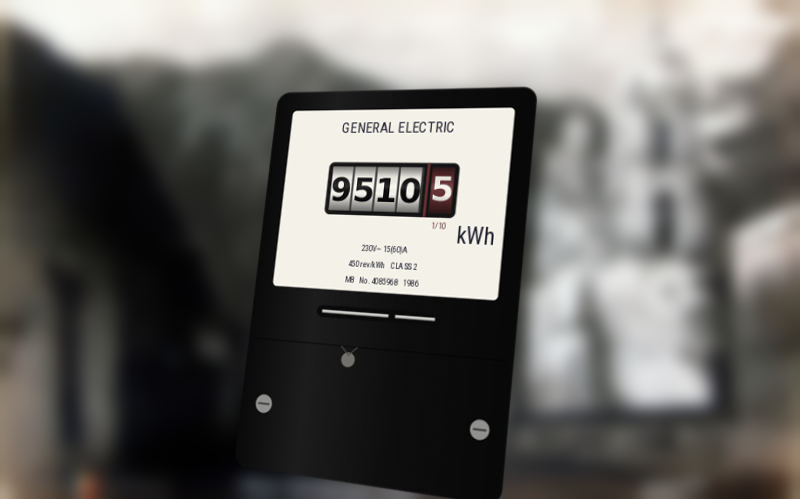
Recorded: 9510.5 (kWh)
